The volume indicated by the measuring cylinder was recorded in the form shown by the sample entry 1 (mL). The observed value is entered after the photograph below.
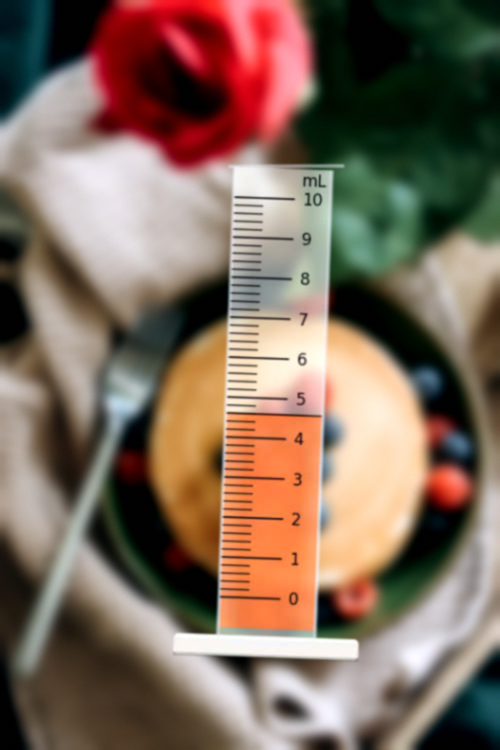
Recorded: 4.6 (mL)
